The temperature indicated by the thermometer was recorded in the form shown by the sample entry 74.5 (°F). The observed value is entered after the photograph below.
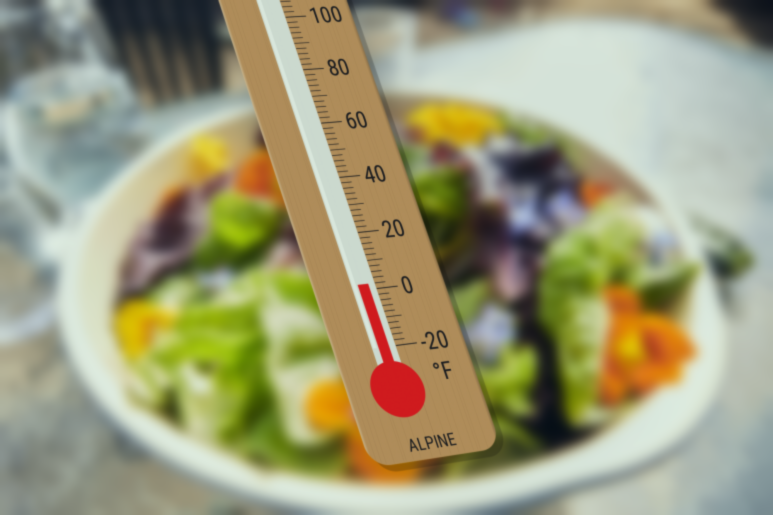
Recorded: 2 (°F)
